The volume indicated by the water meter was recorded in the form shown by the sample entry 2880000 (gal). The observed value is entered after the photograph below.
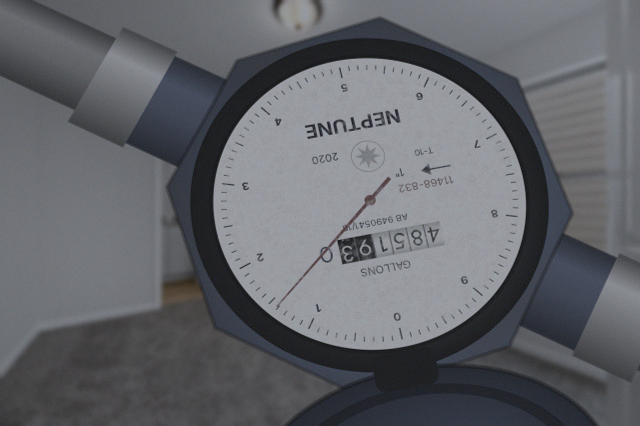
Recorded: 4851931.4 (gal)
